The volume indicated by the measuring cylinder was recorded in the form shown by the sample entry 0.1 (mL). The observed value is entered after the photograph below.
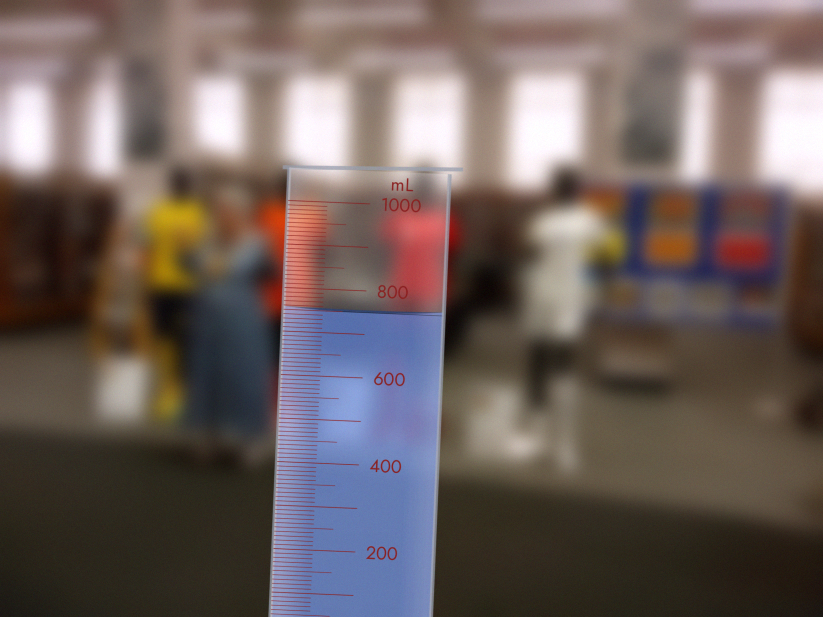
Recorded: 750 (mL)
